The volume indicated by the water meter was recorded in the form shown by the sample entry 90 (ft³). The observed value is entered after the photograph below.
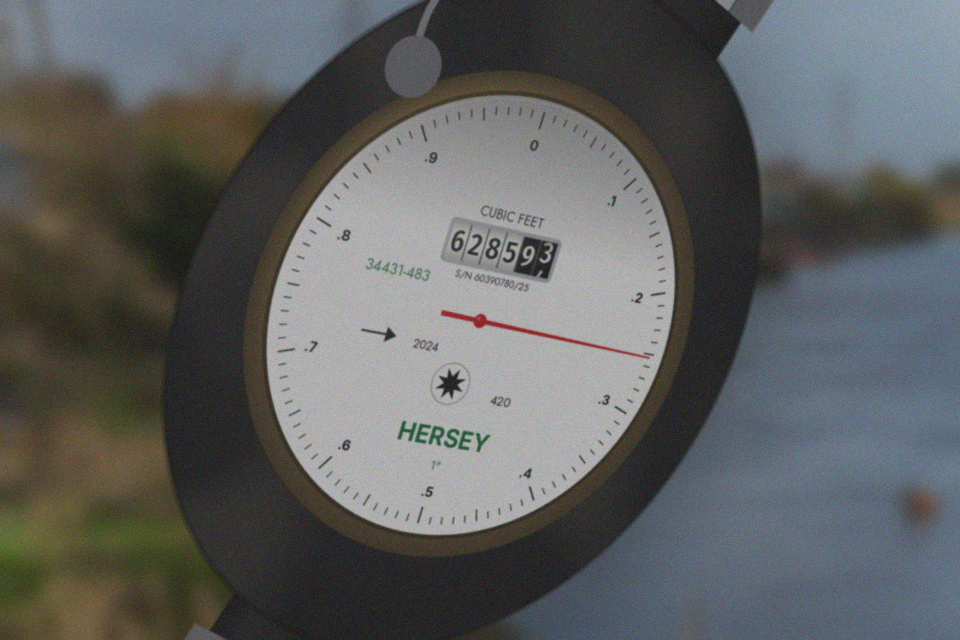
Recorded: 628593.25 (ft³)
